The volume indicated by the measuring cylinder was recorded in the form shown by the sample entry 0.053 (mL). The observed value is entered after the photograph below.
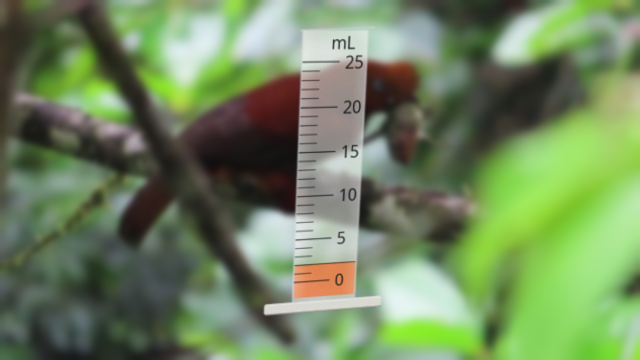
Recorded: 2 (mL)
